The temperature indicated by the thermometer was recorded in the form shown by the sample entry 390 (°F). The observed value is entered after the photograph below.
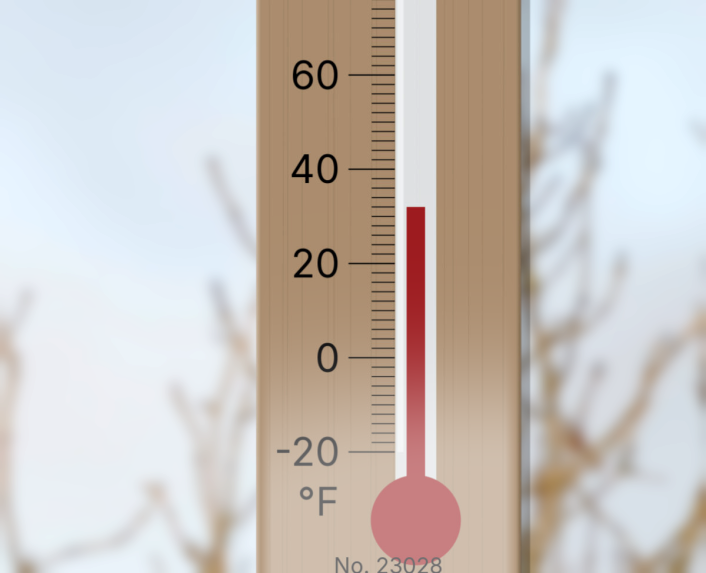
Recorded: 32 (°F)
